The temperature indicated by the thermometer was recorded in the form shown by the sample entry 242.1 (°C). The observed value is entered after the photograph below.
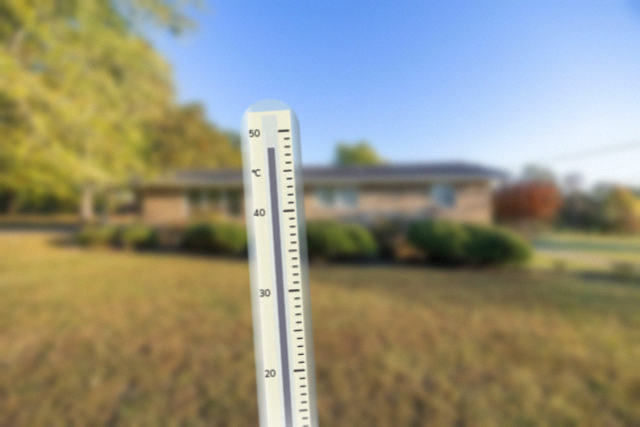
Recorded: 48 (°C)
